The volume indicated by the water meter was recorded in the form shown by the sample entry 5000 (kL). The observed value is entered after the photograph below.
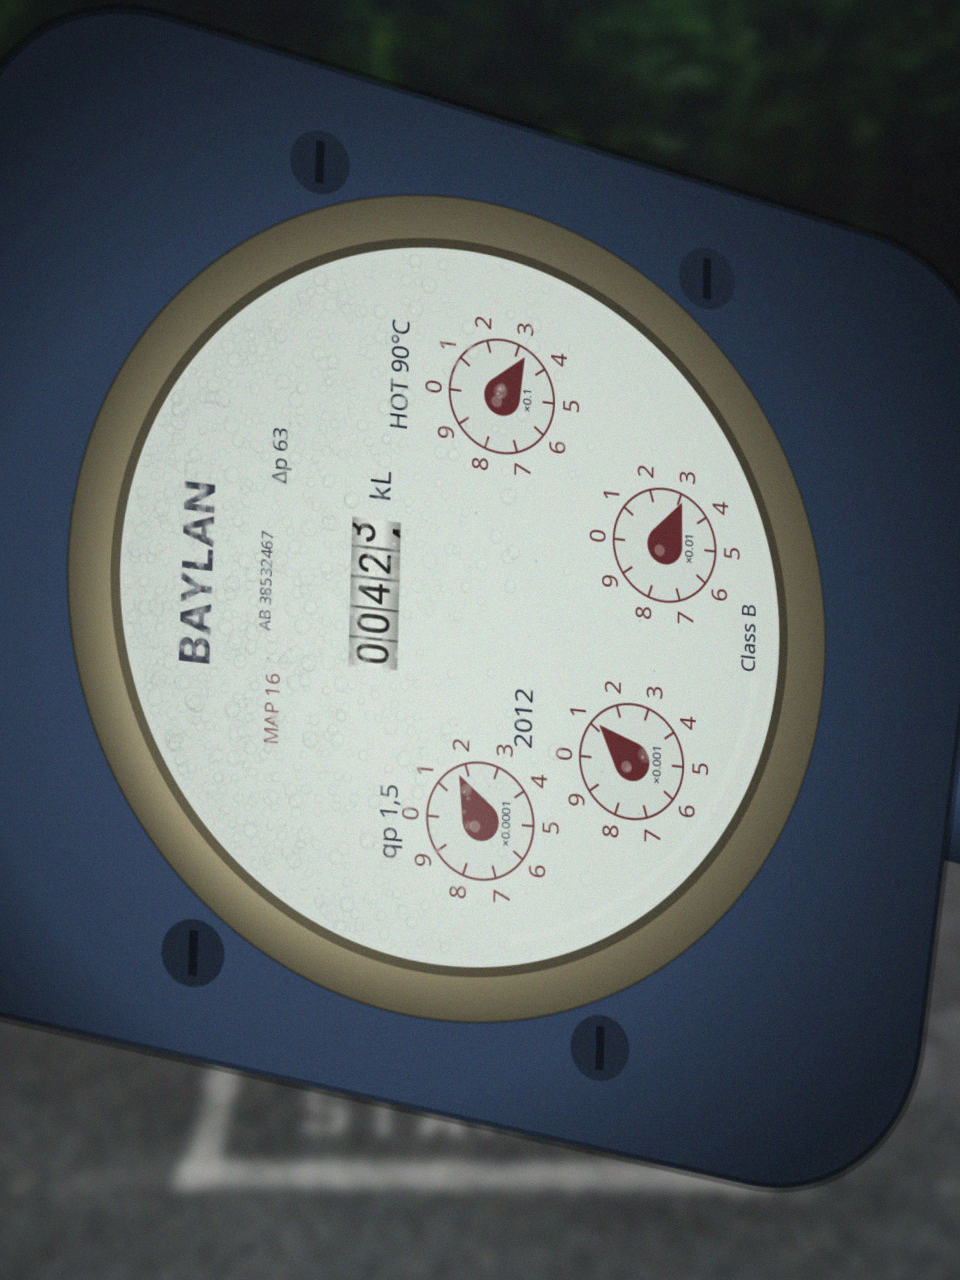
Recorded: 423.3311 (kL)
